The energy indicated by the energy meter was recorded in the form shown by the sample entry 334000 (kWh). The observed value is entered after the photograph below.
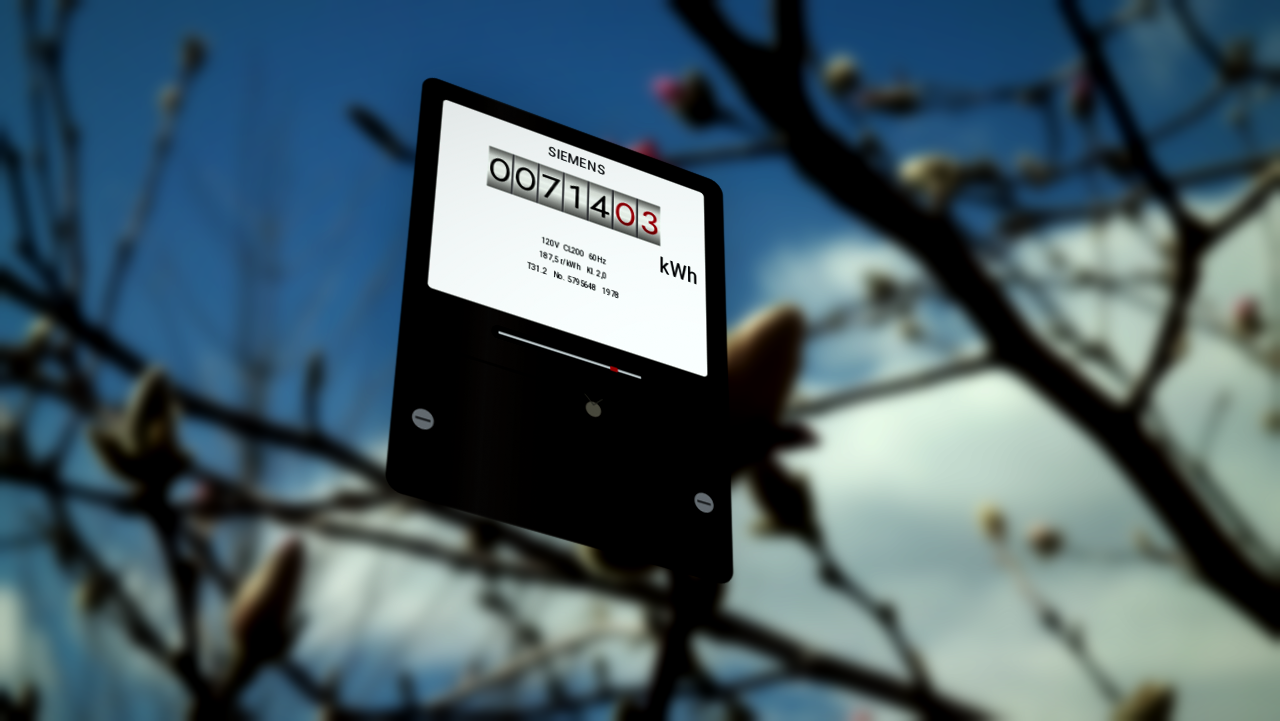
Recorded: 714.03 (kWh)
